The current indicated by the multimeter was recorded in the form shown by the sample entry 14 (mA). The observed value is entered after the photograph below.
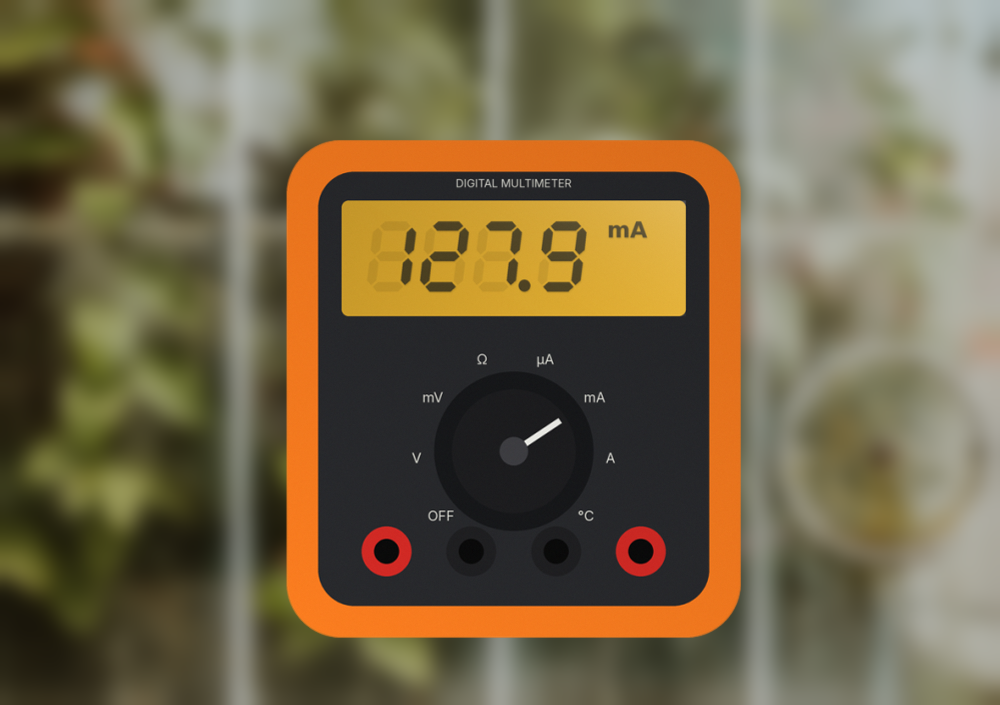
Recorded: 127.9 (mA)
